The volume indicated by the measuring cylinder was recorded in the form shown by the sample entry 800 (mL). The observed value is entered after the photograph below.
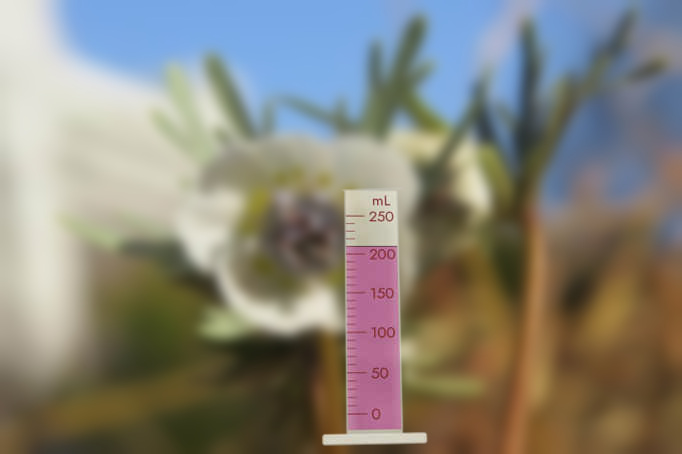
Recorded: 210 (mL)
